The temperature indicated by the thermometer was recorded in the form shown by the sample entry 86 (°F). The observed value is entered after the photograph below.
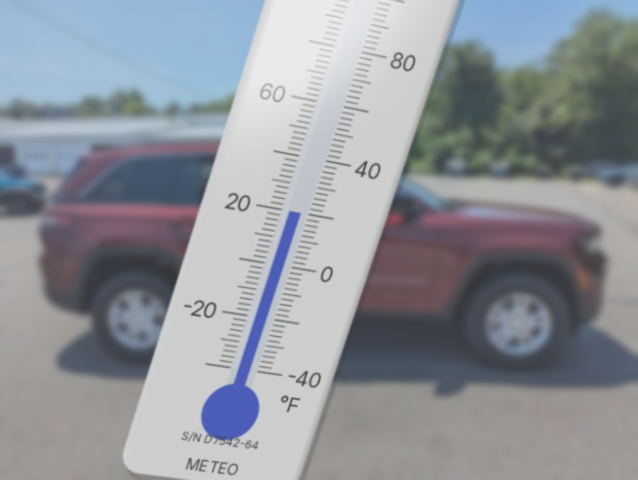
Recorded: 20 (°F)
